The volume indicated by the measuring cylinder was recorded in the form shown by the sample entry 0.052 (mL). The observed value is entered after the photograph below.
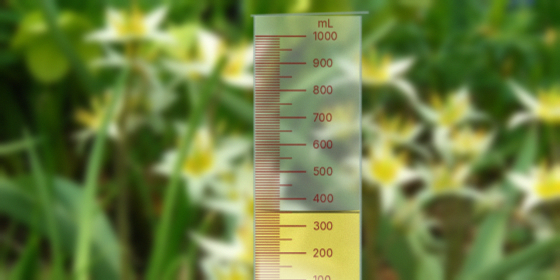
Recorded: 350 (mL)
